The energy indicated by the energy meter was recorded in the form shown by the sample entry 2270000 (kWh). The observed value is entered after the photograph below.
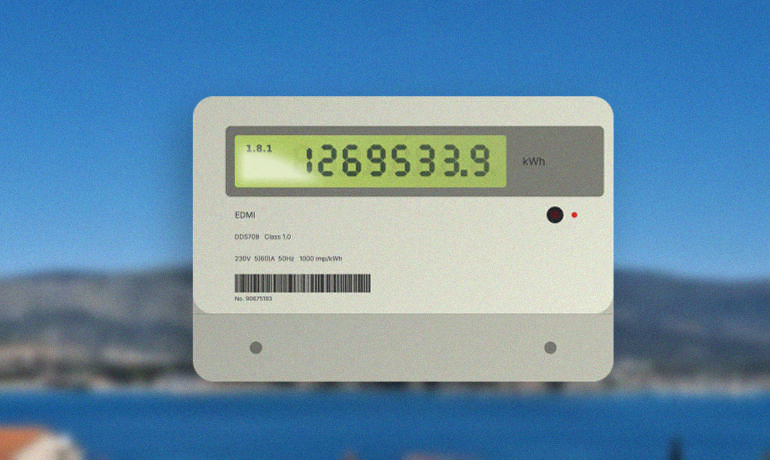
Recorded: 1269533.9 (kWh)
